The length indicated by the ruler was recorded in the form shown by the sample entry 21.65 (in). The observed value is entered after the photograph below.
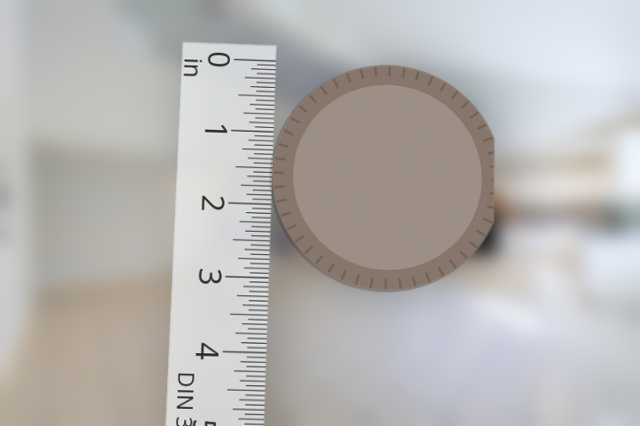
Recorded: 3.125 (in)
